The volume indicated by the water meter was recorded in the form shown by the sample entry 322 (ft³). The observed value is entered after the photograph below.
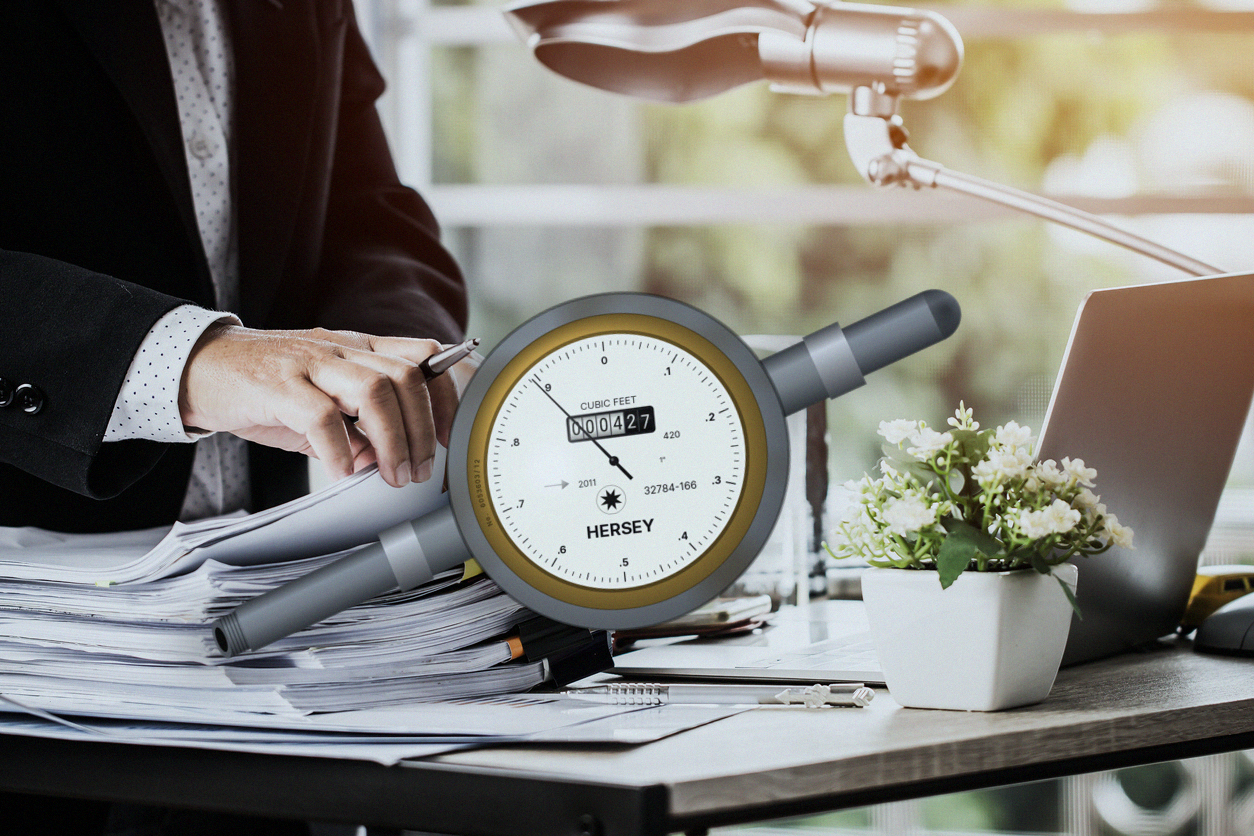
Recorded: 426.89 (ft³)
